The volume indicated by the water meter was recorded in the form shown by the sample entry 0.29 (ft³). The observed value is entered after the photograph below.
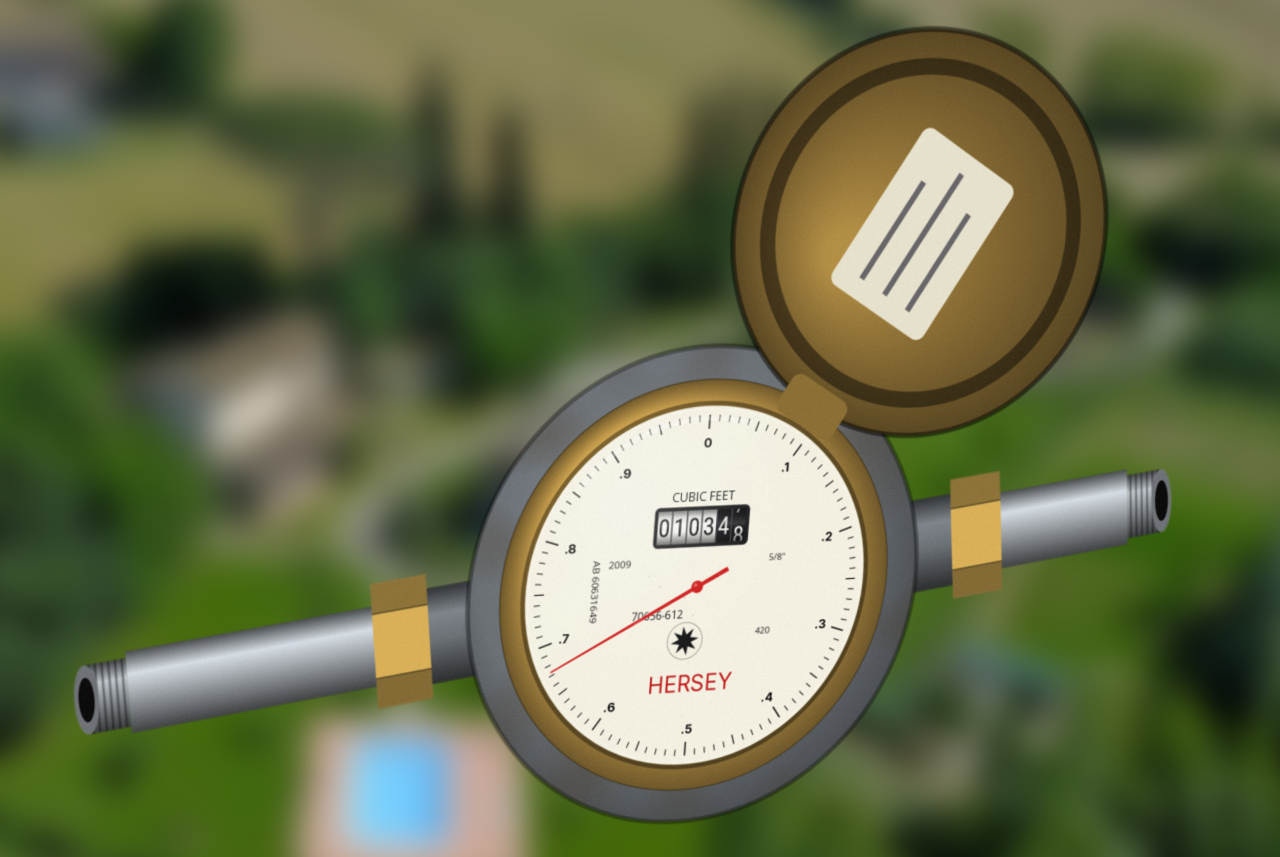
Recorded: 10347.67 (ft³)
